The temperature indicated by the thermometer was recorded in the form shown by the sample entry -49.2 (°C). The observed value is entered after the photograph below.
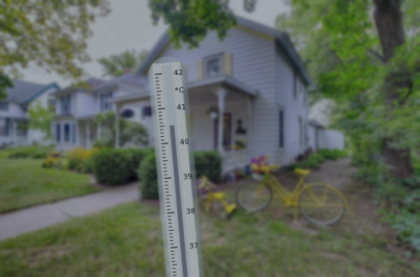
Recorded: 40.5 (°C)
